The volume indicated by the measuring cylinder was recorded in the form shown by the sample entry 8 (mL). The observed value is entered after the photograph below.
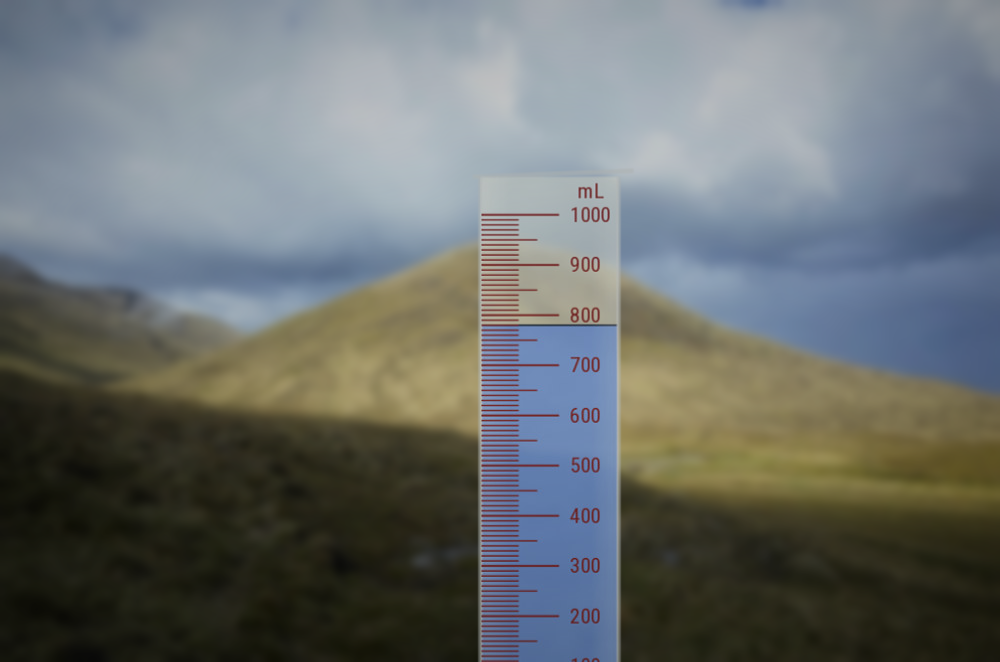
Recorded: 780 (mL)
